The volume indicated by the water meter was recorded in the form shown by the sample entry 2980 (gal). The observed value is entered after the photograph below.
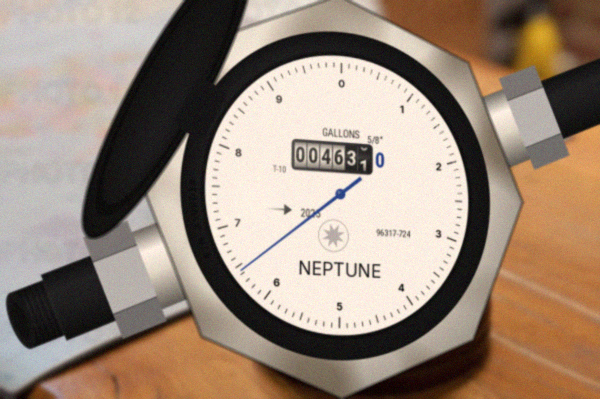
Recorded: 46306.4 (gal)
